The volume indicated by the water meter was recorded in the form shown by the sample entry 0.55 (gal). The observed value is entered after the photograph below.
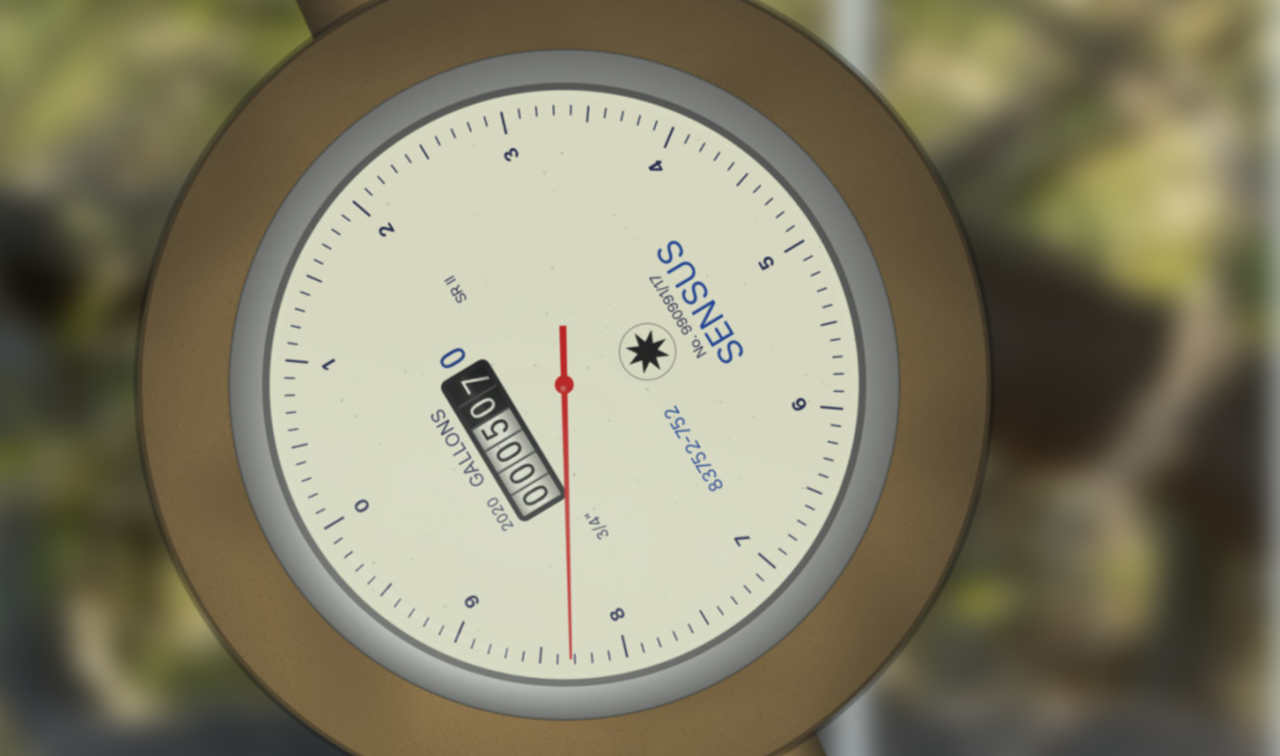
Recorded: 5068.3 (gal)
